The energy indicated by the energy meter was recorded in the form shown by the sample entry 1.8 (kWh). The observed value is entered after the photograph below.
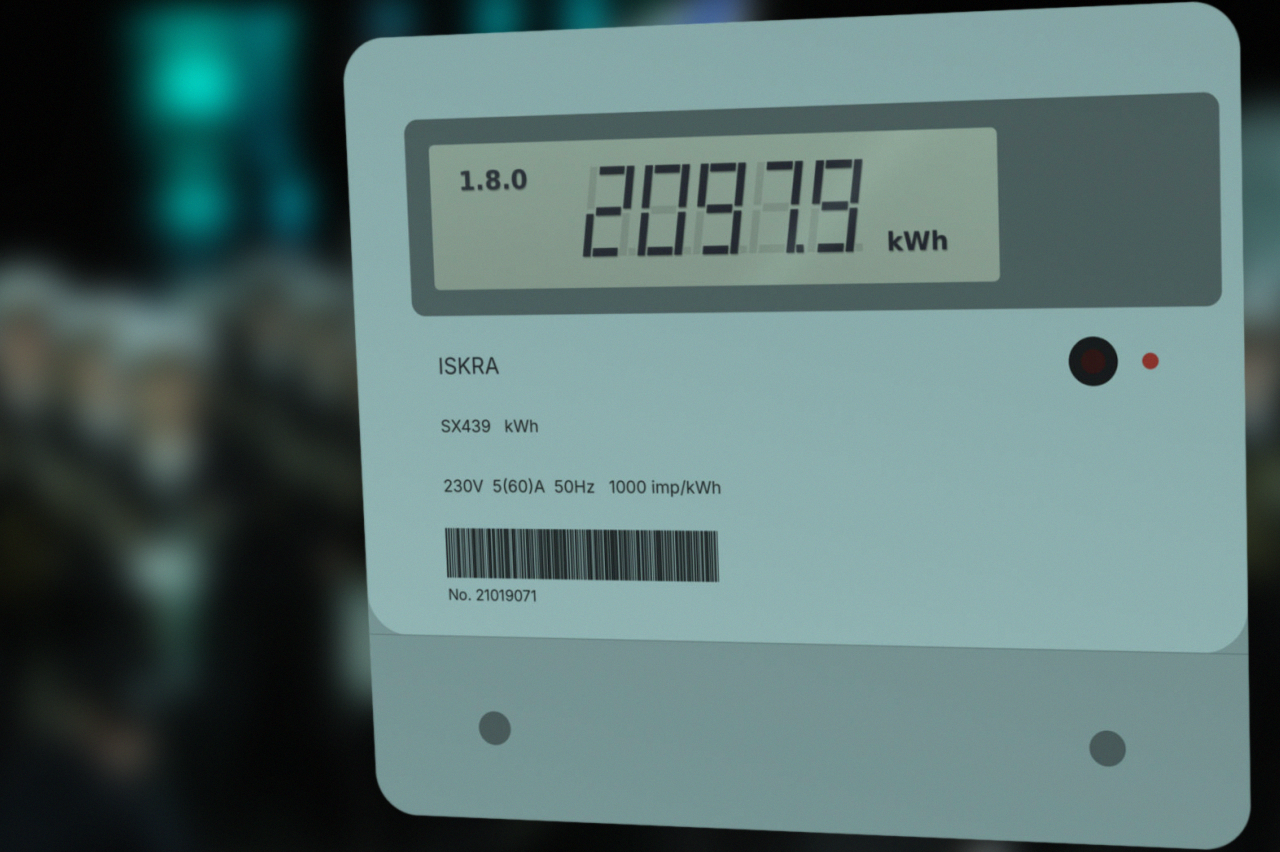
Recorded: 2097.9 (kWh)
